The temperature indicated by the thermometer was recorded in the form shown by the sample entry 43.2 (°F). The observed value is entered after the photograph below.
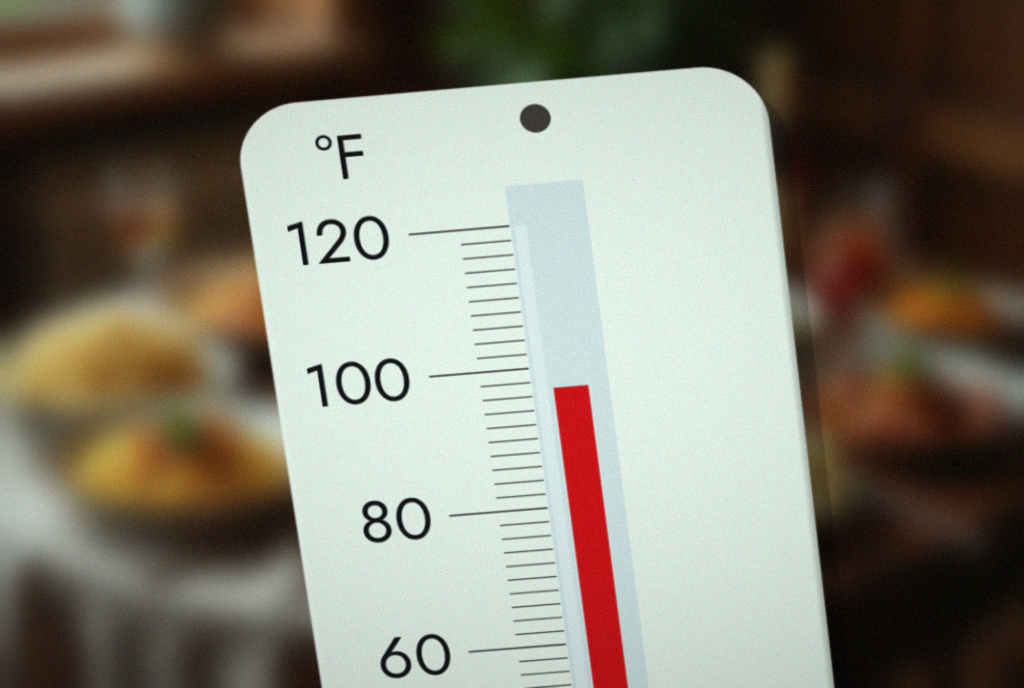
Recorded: 97 (°F)
